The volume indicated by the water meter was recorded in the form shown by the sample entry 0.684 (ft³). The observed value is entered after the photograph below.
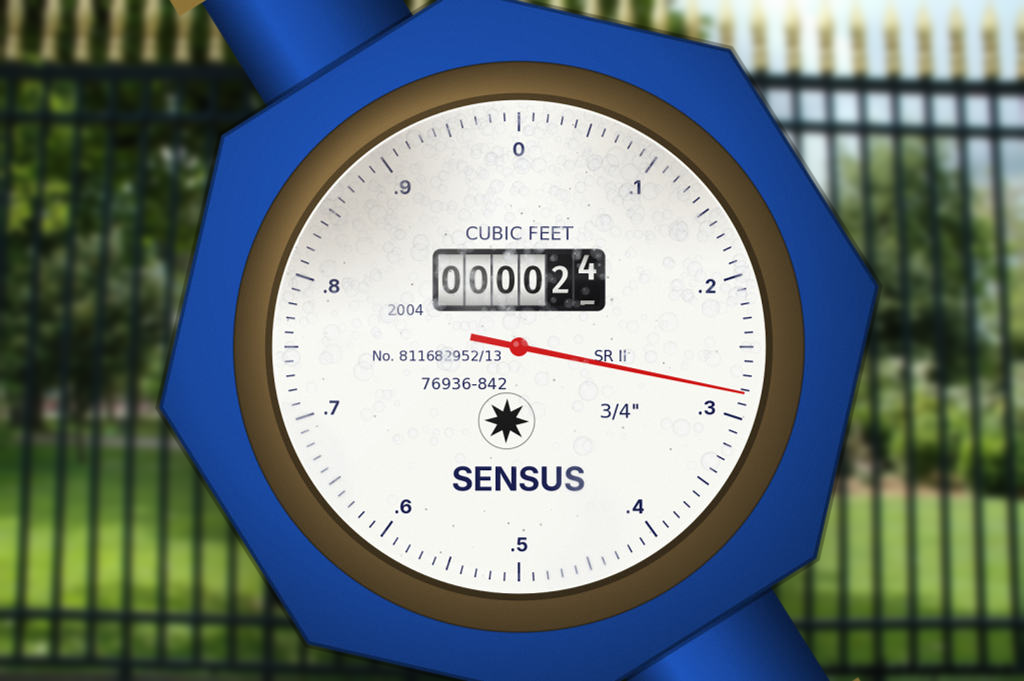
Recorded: 24.28 (ft³)
